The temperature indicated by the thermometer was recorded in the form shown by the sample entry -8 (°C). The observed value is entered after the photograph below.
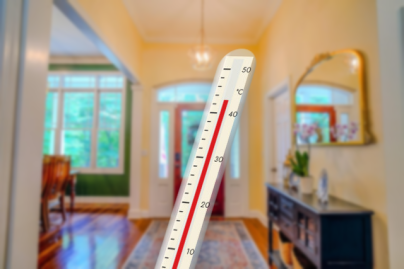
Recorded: 43 (°C)
